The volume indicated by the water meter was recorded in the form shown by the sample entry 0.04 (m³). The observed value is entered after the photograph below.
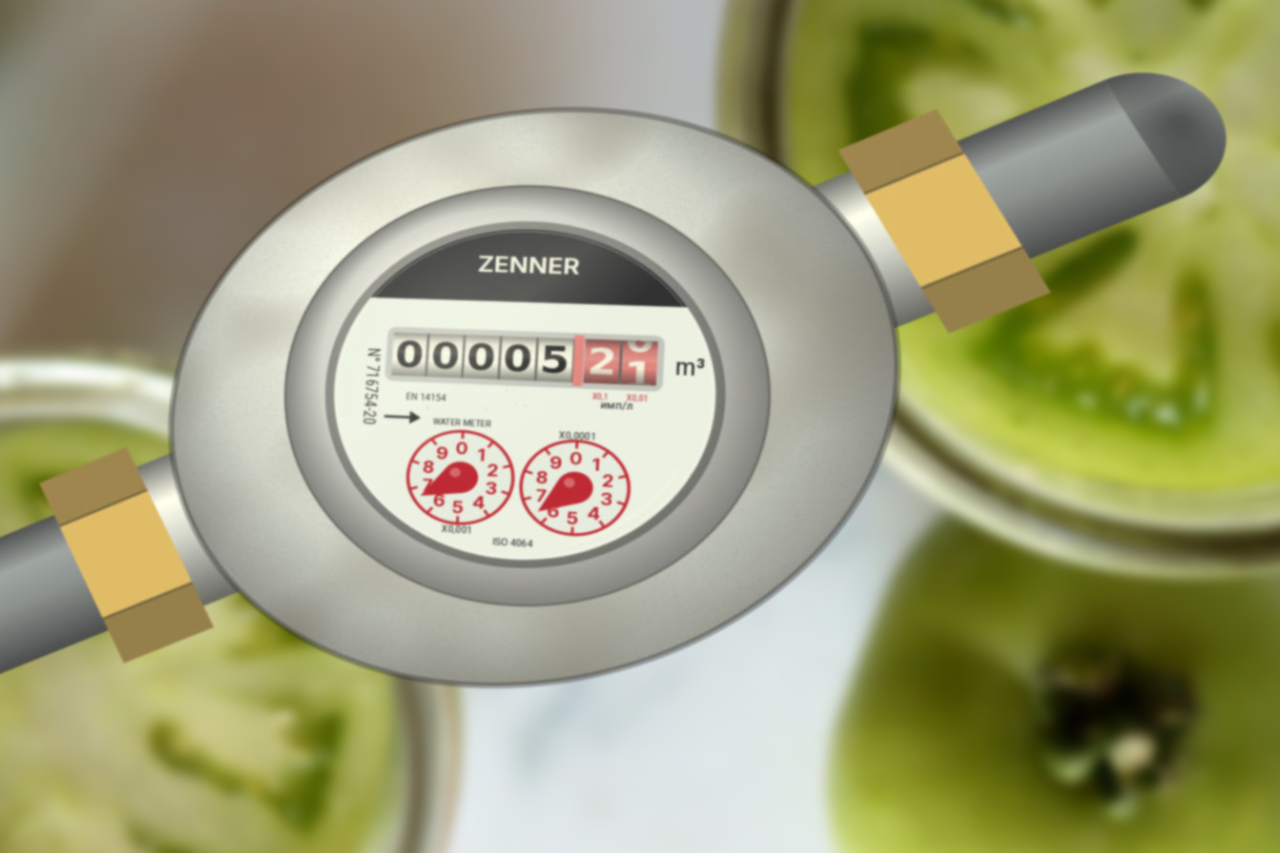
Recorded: 5.2066 (m³)
